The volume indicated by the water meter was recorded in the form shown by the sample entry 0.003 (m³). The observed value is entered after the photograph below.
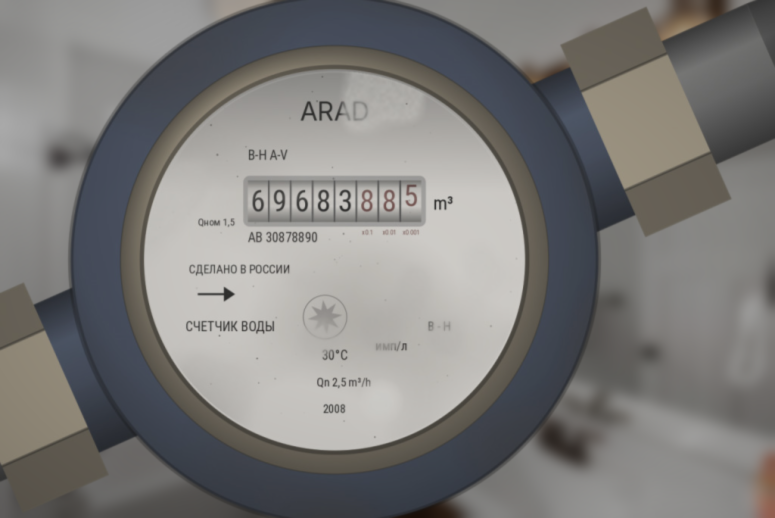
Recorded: 69683.885 (m³)
